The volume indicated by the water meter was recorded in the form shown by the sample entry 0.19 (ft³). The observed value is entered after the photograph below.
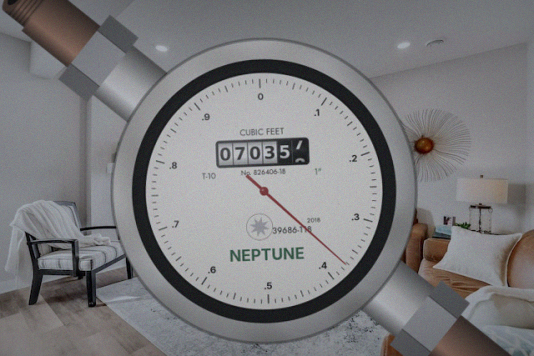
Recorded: 70357.37 (ft³)
